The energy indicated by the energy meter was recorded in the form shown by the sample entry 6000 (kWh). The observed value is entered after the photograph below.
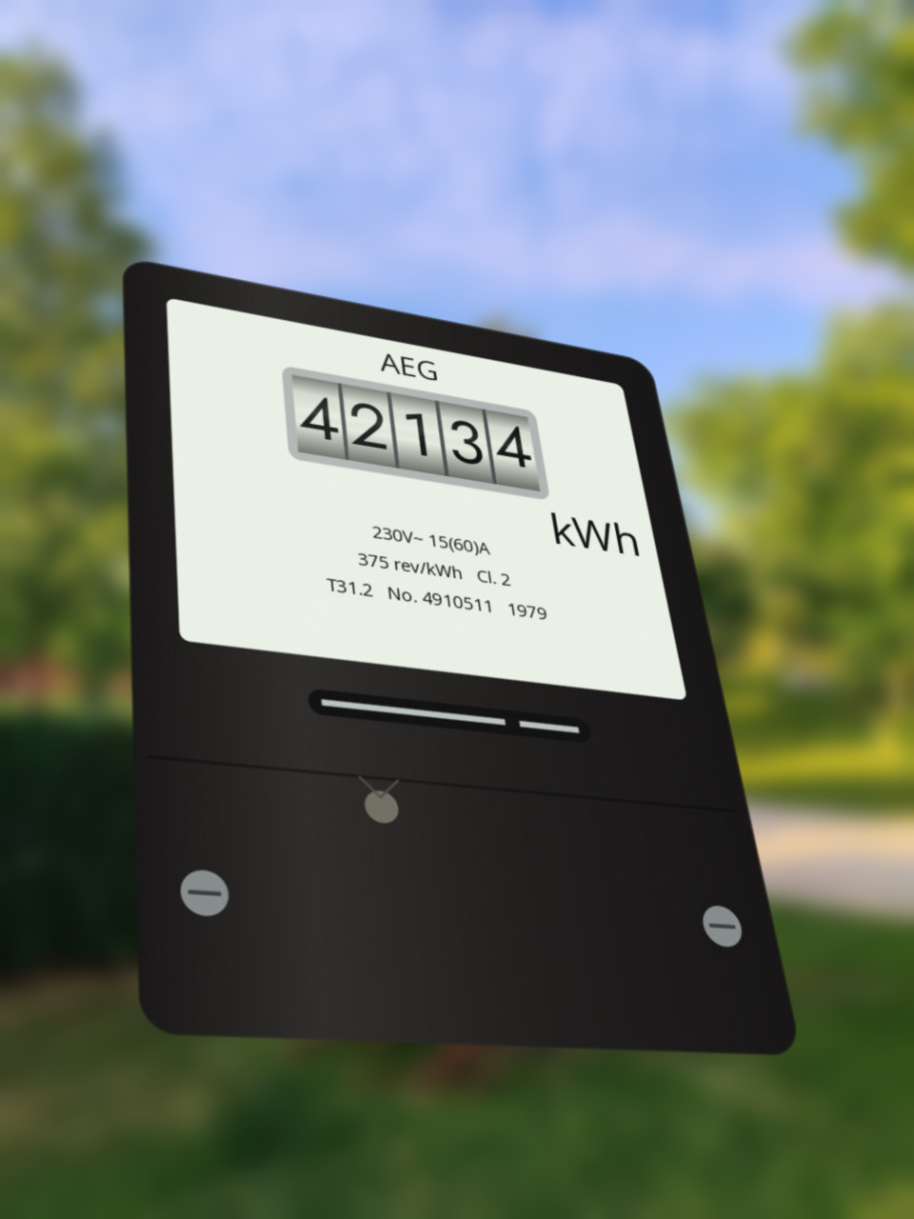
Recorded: 42134 (kWh)
